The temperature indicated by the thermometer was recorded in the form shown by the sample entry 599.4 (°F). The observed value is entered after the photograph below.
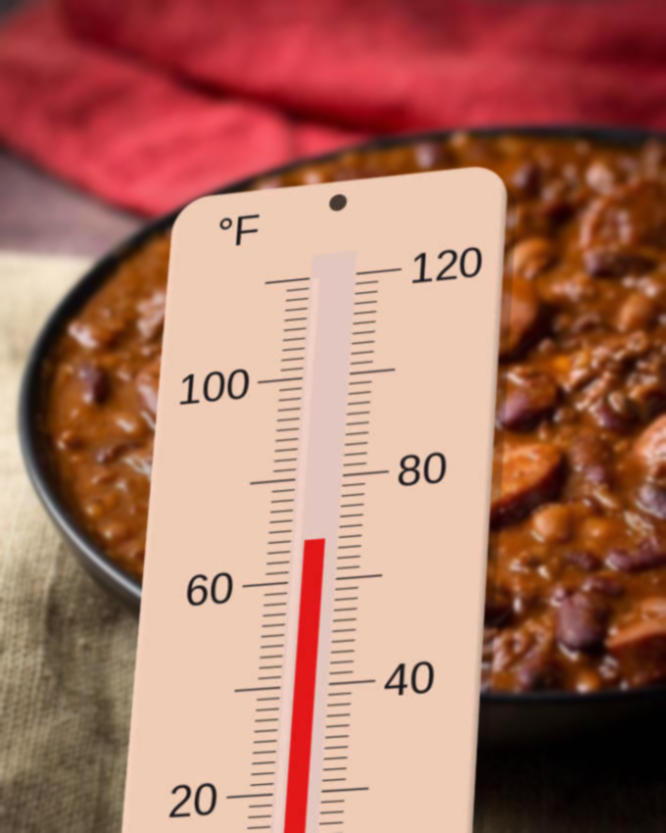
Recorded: 68 (°F)
